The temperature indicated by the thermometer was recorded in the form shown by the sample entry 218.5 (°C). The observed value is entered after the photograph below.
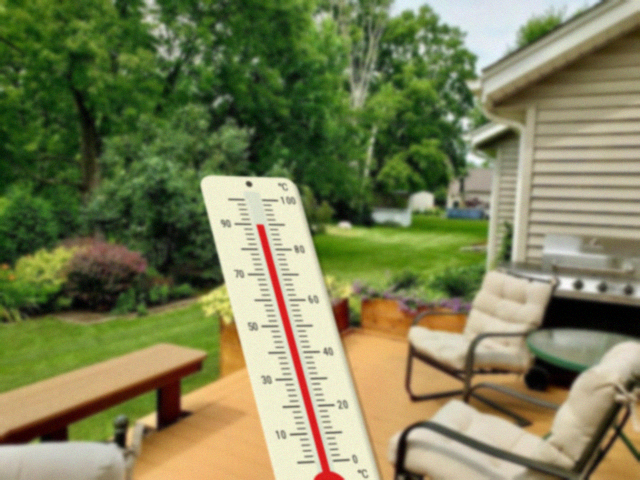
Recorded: 90 (°C)
